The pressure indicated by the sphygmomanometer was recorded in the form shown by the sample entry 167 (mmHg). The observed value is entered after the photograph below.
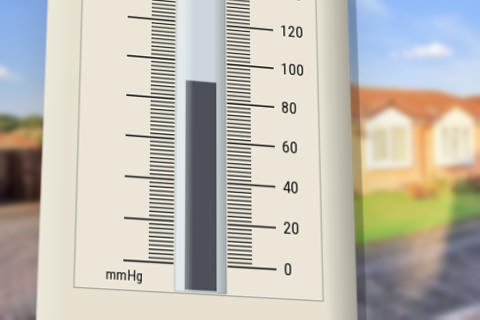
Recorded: 90 (mmHg)
